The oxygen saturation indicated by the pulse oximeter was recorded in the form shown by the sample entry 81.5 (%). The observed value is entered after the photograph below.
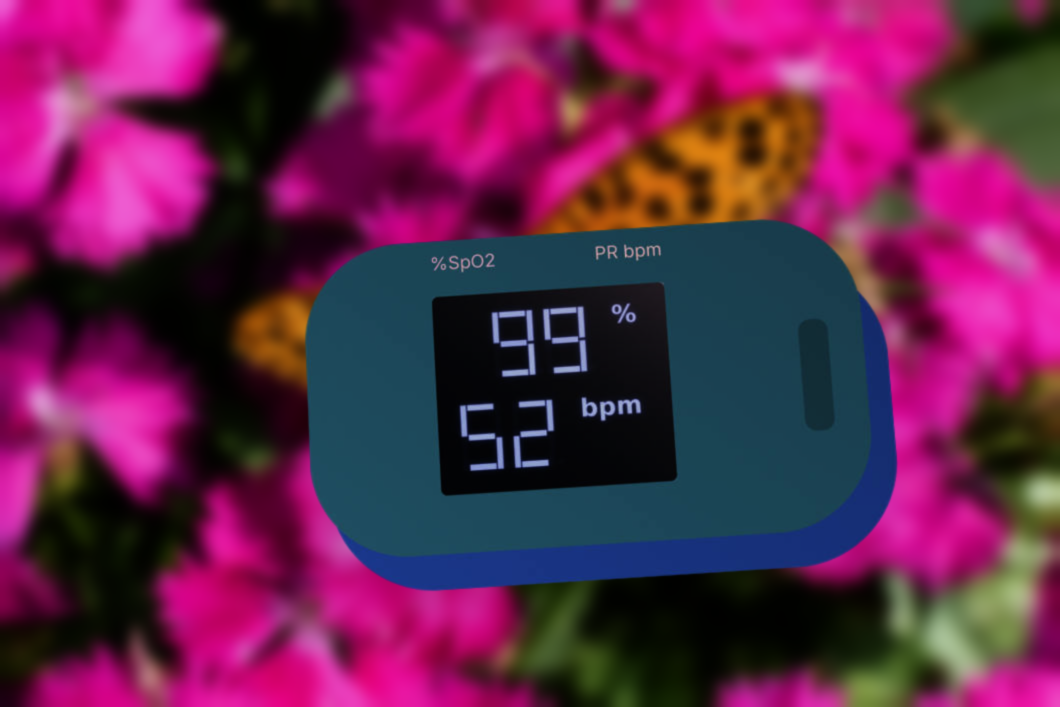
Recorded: 99 (%)
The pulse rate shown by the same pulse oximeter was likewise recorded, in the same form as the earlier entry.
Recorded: 52 (bpm)
